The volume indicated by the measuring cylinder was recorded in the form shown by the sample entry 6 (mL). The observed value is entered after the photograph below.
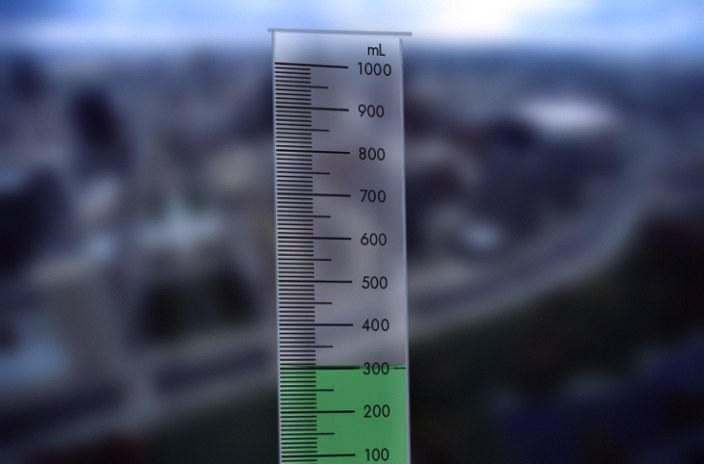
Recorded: 300 (mL)
